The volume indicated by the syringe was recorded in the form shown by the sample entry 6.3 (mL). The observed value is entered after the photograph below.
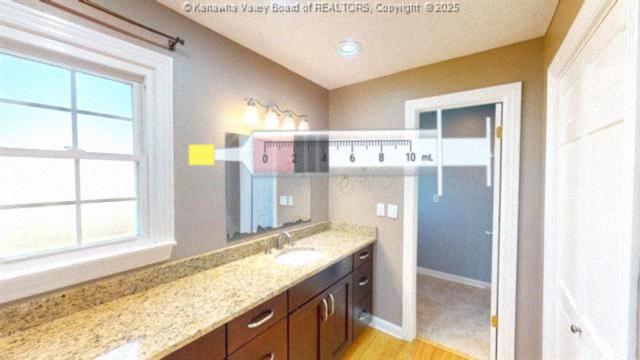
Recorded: 2 (mL)
